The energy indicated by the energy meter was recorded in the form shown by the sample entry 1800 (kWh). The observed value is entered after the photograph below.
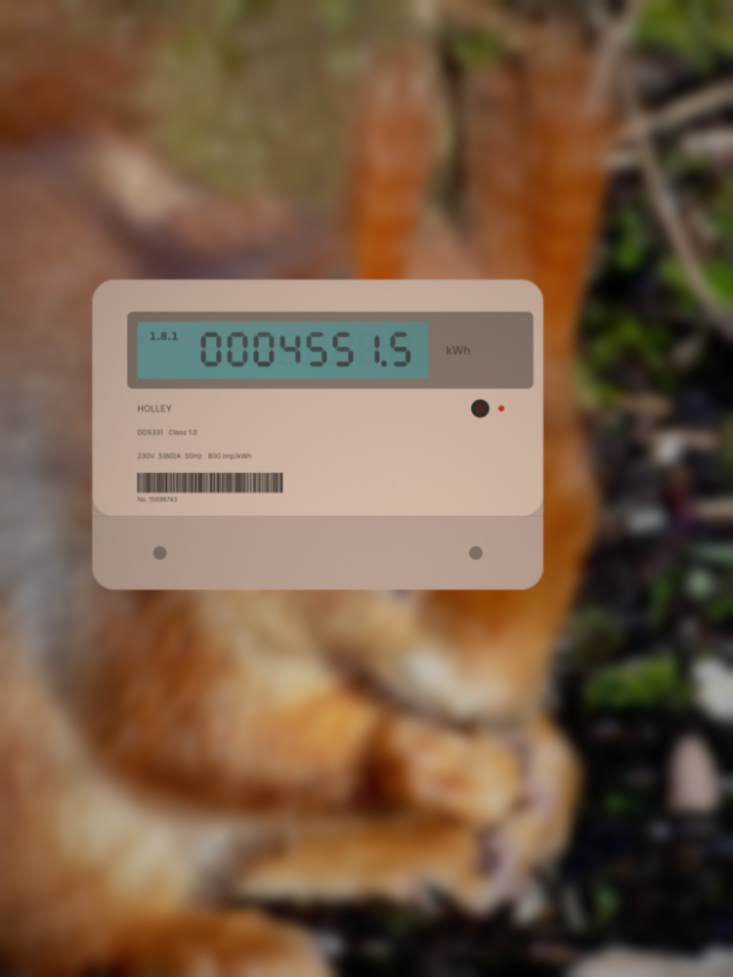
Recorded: 4551.5 (kWh)
